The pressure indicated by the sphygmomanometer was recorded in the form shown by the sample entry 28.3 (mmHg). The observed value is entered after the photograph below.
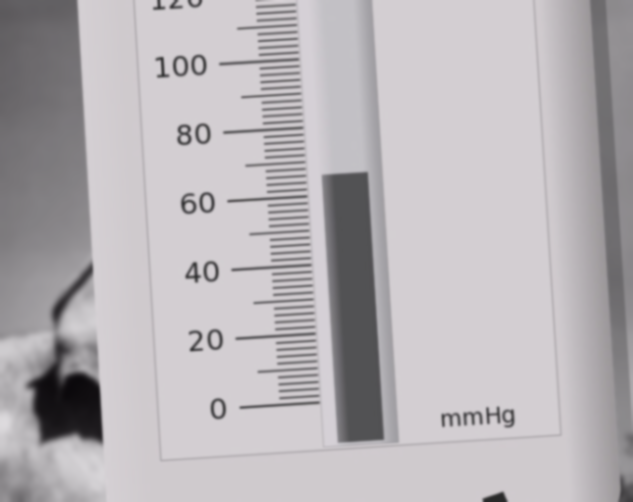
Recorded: 66 (mmHg)
